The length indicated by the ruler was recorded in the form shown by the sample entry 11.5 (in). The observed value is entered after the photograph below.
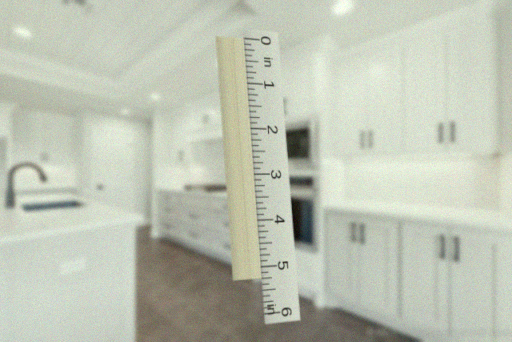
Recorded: 5.25 (in)
